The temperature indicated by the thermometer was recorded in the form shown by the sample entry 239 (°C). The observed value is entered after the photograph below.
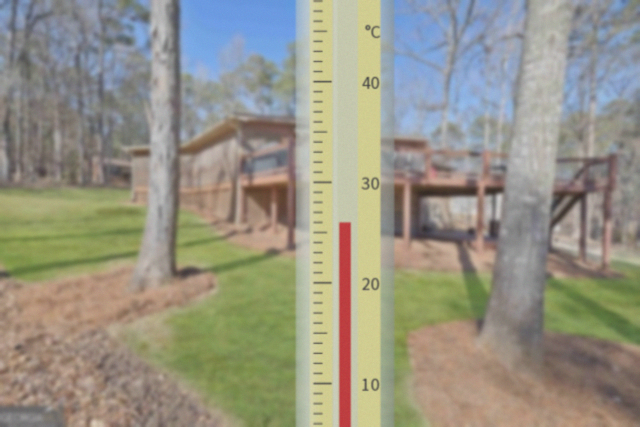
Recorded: 26 (°C)
